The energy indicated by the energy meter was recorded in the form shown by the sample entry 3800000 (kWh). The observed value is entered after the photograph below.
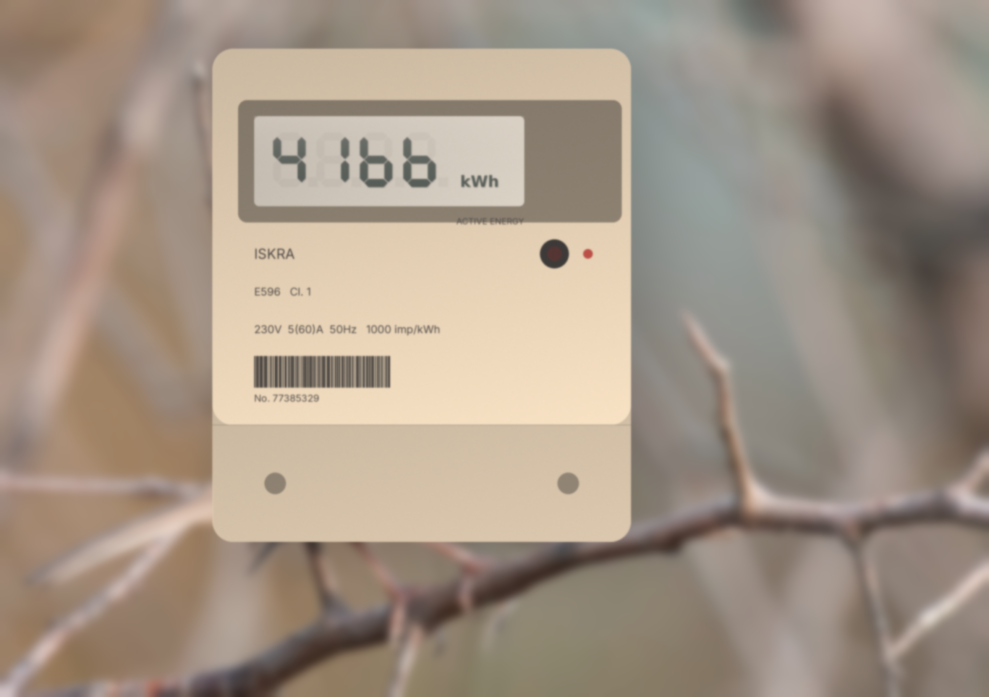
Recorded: 4166 (kWh)
